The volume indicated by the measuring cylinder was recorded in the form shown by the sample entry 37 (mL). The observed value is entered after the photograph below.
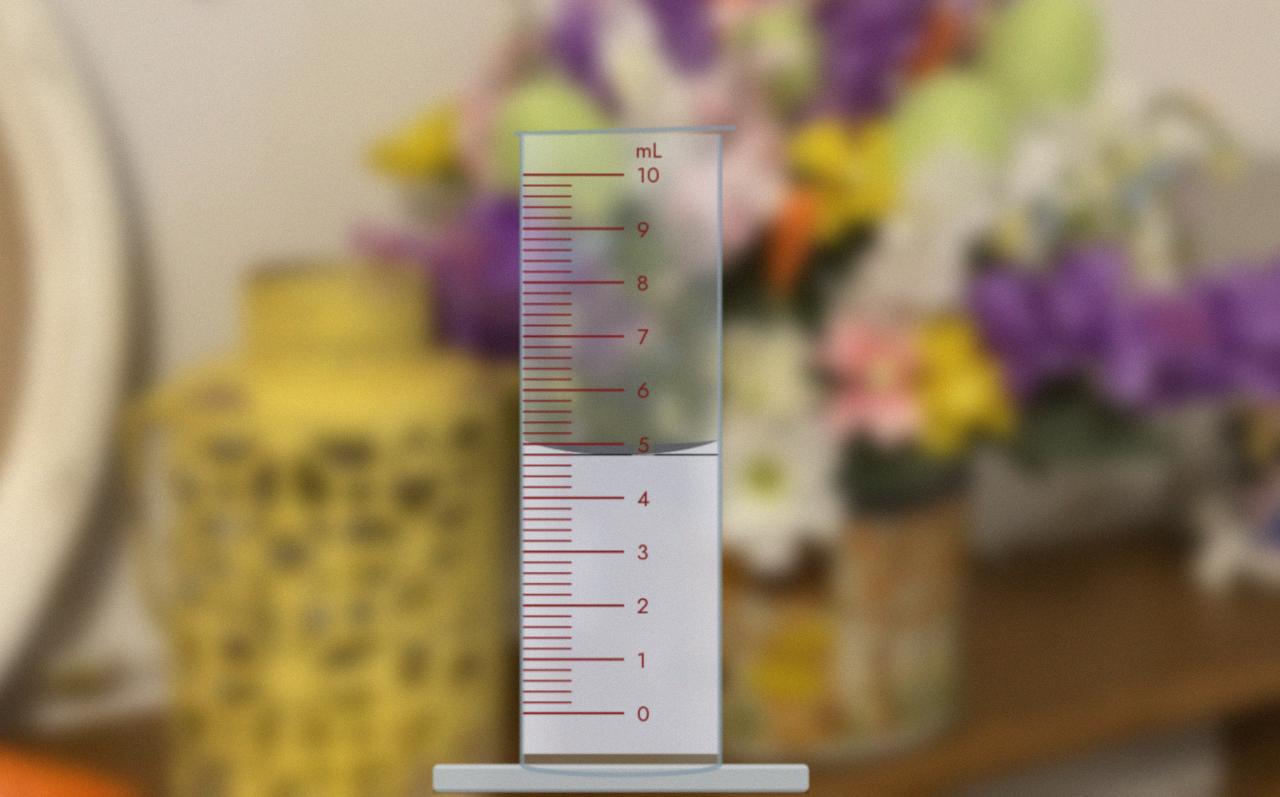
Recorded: 4.8 (mL)
